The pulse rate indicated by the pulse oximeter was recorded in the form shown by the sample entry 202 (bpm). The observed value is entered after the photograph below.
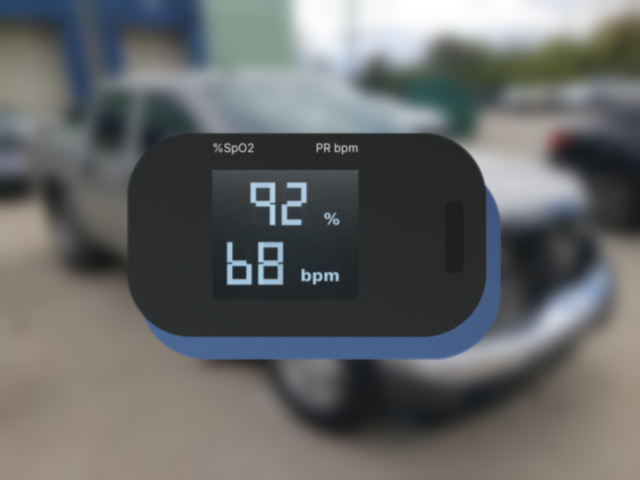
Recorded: 68 (bpm)
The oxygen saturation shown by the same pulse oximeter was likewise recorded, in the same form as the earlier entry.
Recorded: 92 (%)
